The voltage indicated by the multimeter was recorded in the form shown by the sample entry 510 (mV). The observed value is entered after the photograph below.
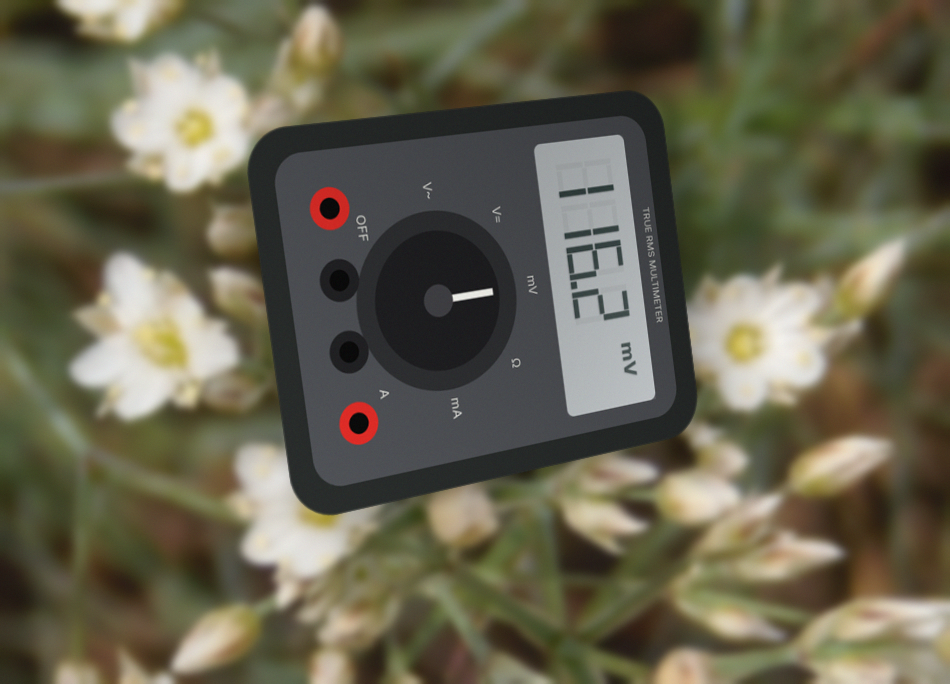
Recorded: 116.2 (mV)
